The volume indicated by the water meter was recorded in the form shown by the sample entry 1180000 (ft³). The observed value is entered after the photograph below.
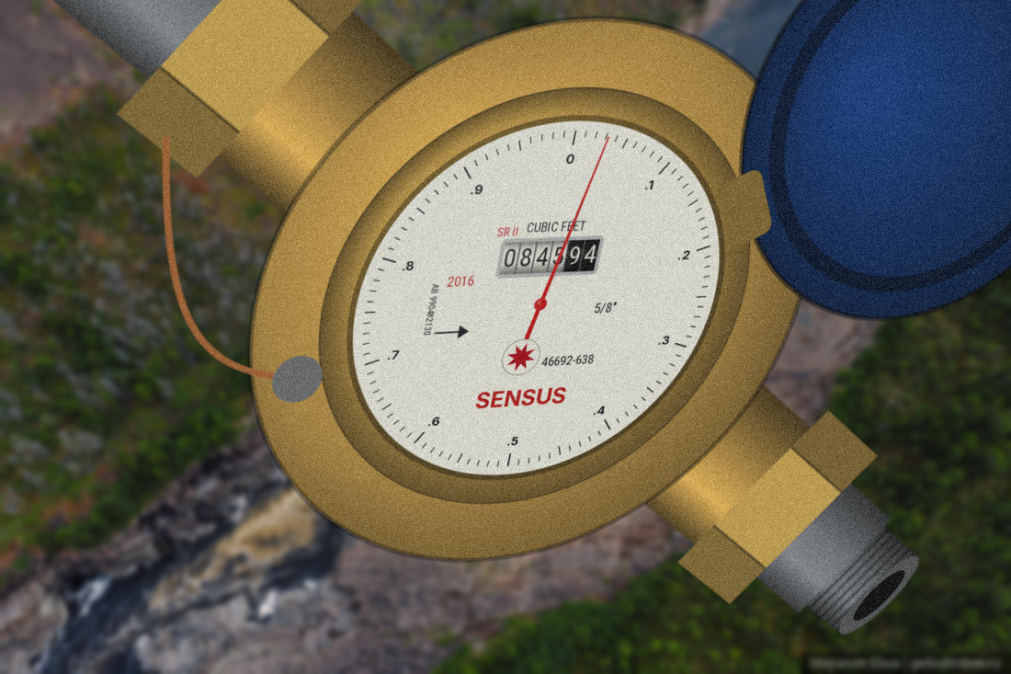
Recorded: 84594.03 (ft³)
